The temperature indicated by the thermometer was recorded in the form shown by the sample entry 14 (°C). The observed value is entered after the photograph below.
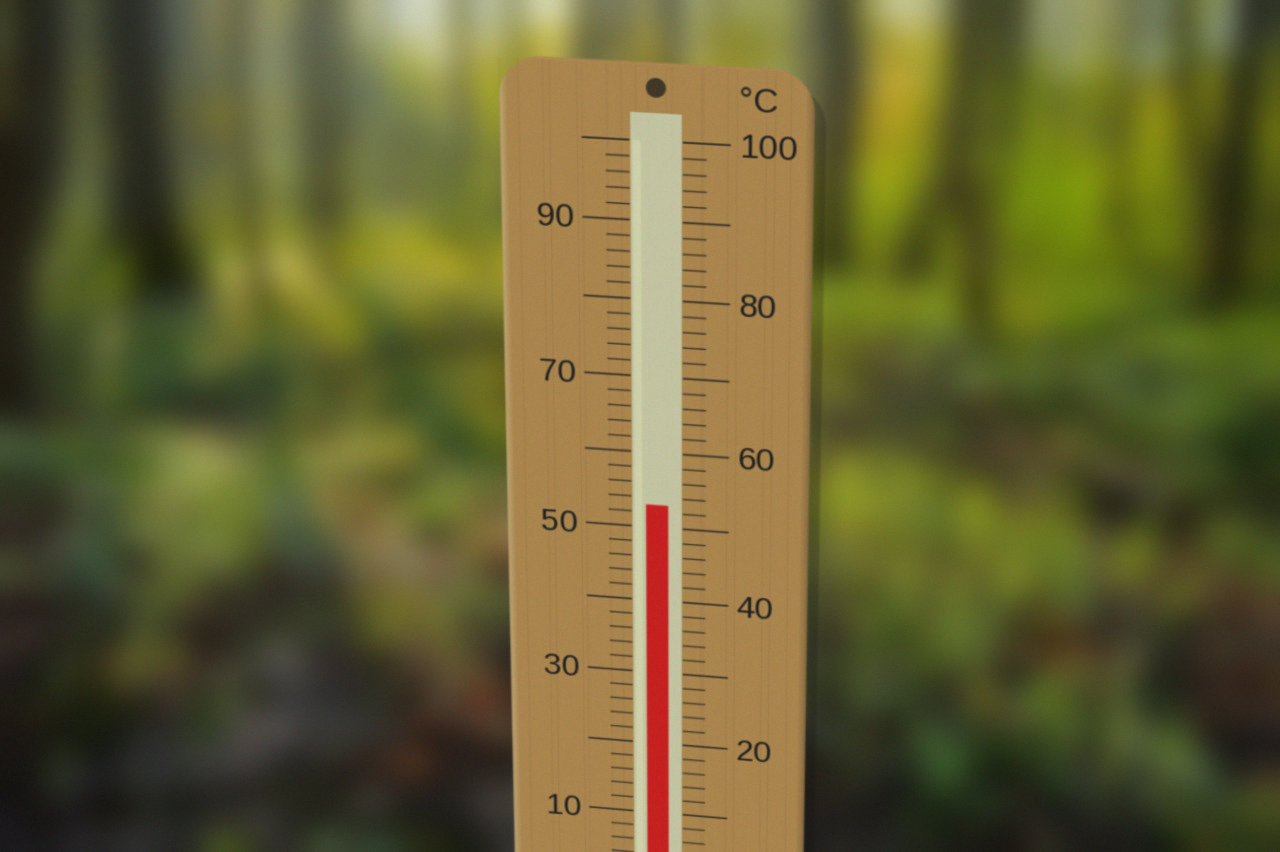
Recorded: 53 (°C)
